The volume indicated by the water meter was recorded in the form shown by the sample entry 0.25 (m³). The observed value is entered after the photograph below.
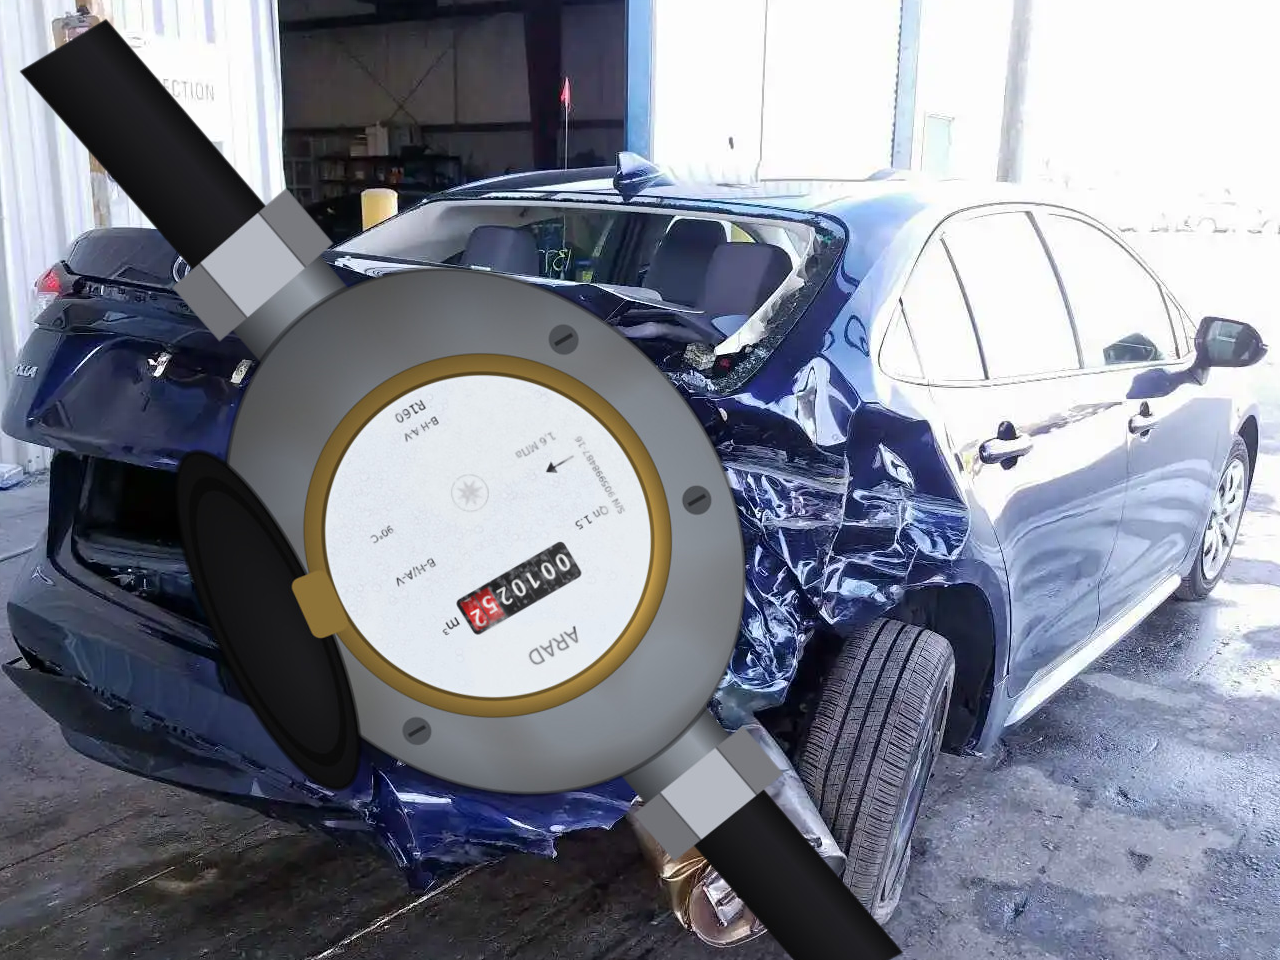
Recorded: 102.52 (m³)
